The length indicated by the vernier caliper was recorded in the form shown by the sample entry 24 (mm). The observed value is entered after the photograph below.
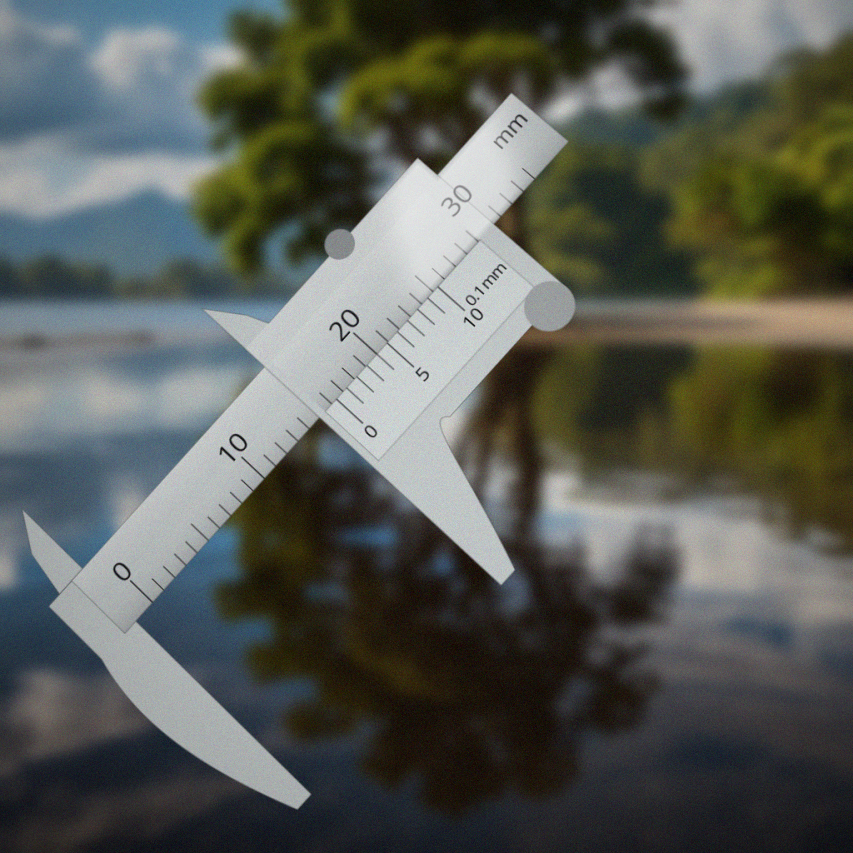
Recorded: 16.4 (mm)
